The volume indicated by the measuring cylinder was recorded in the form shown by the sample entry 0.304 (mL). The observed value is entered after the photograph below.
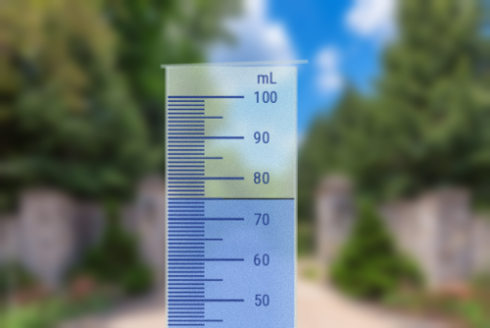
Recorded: 75 (mL)
